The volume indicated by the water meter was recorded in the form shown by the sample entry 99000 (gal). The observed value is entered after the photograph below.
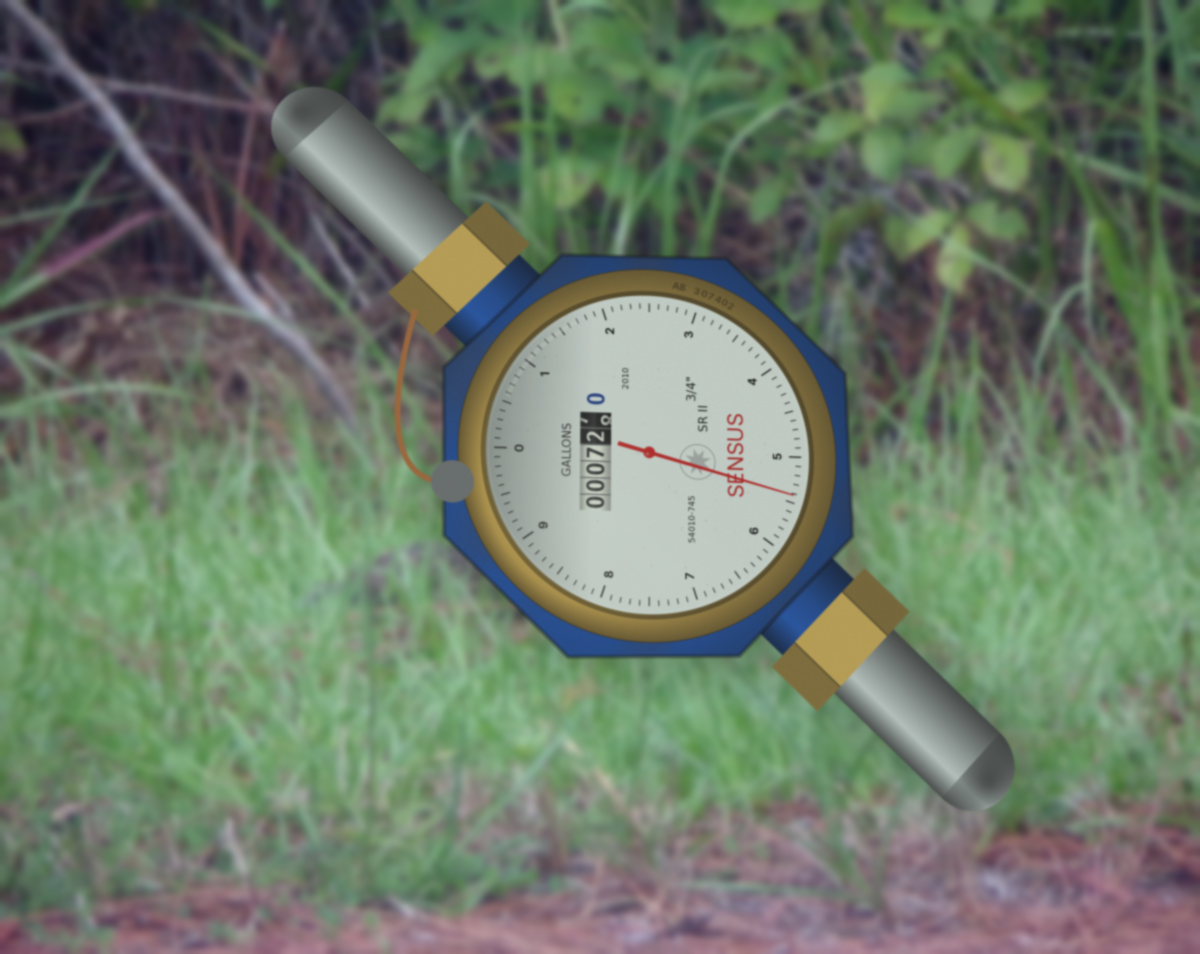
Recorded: 7275.4 (gal)
